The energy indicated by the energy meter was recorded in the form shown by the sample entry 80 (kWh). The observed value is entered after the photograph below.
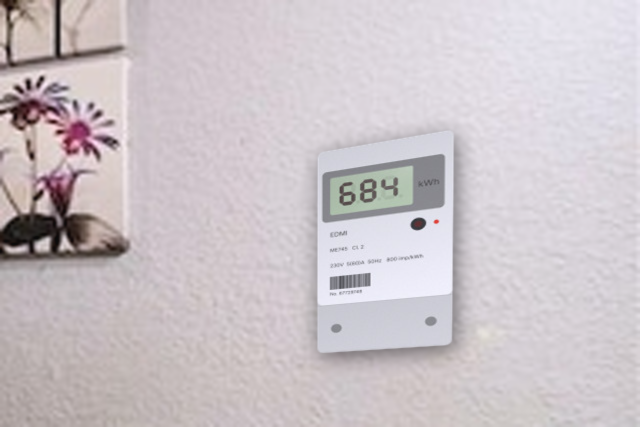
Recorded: 684 (kWh)
